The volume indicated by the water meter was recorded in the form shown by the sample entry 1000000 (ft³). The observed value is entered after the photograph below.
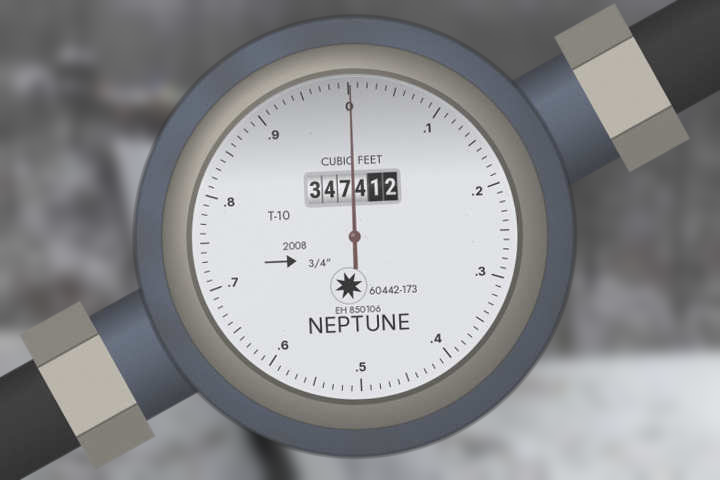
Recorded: 347412.00 (ft³)
